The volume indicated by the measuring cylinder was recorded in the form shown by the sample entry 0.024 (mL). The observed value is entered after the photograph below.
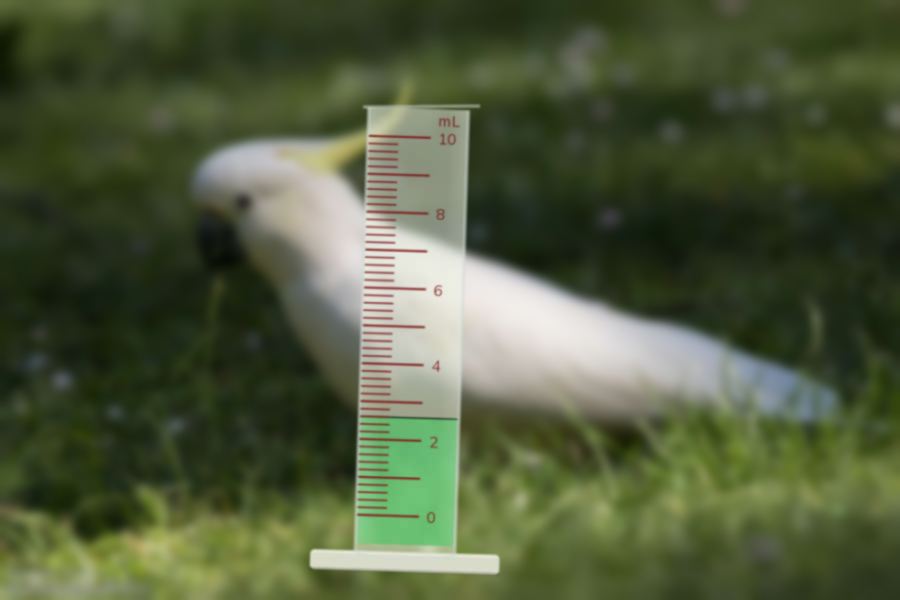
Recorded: 2.6 (mL)
